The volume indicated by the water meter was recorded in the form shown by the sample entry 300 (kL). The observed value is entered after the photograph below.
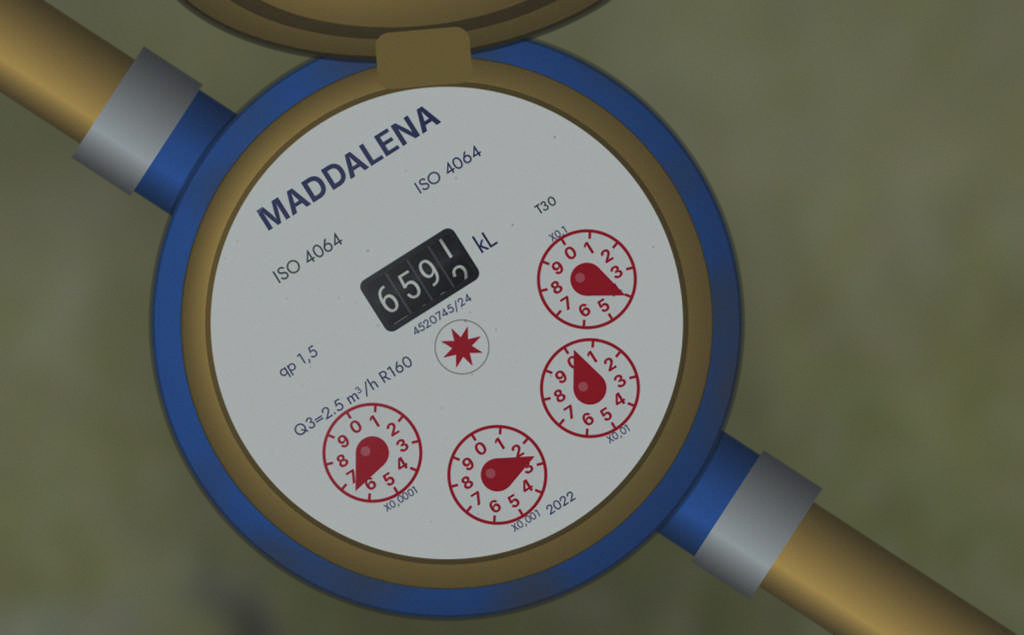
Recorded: 6591.4026 (kL)
